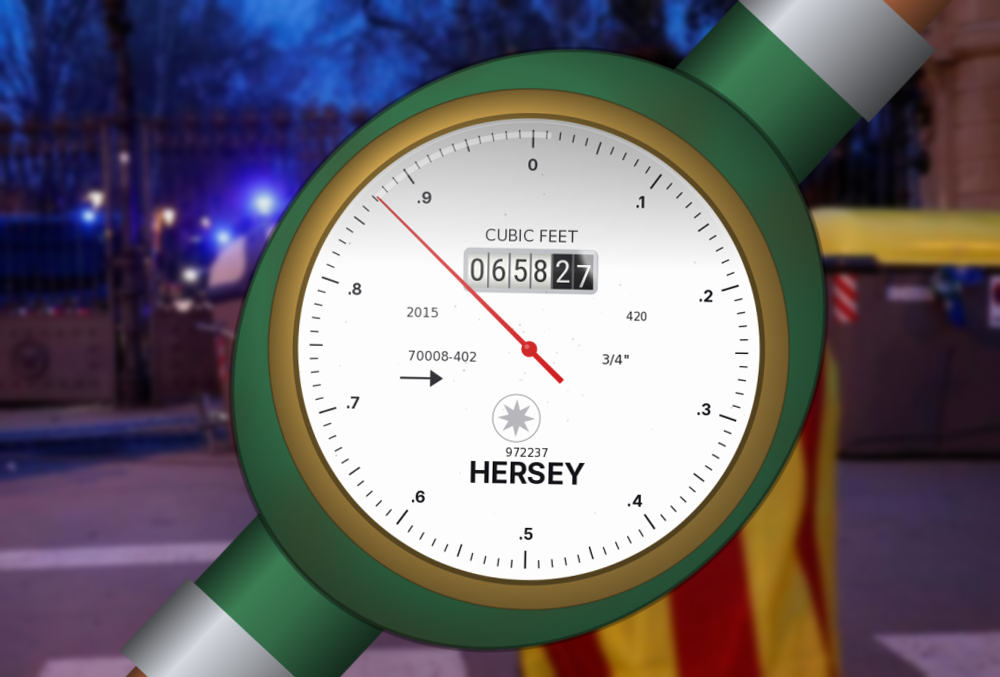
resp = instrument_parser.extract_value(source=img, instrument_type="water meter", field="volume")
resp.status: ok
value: 65826.87 ft³
